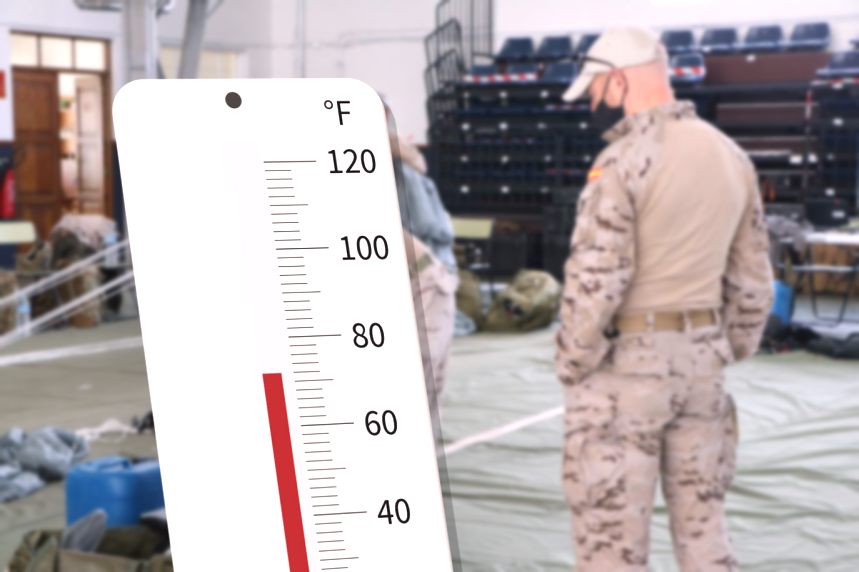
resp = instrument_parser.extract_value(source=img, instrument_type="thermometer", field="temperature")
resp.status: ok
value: 72 °F
